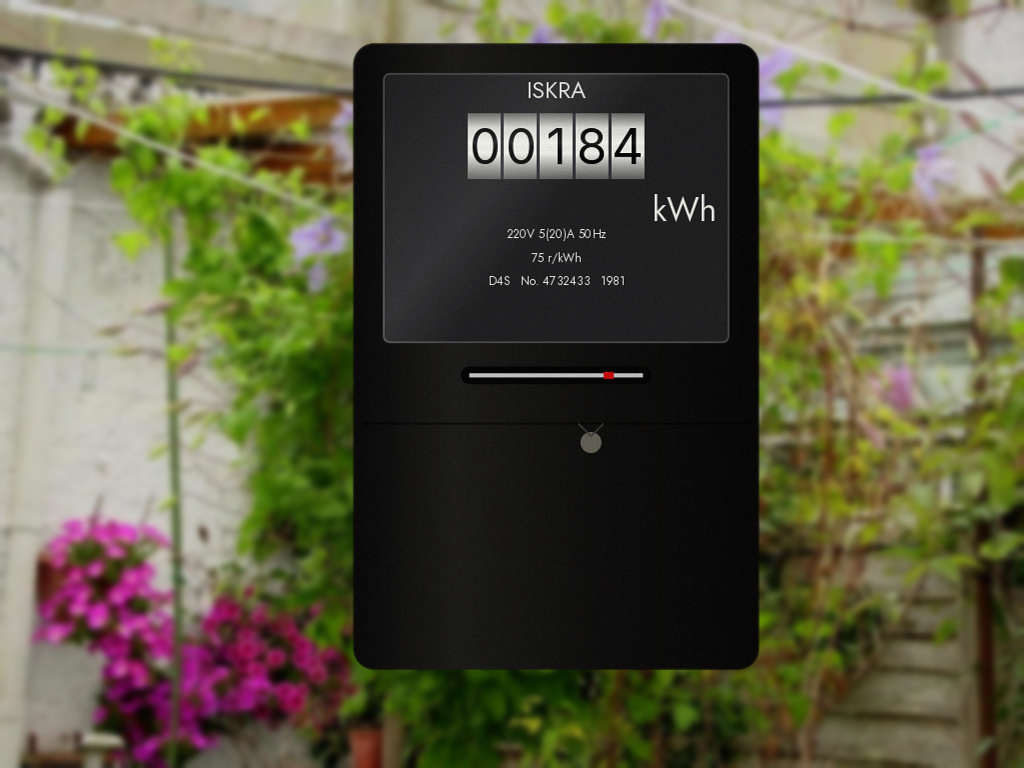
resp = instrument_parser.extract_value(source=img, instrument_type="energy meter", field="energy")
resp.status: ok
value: 184 kWh
